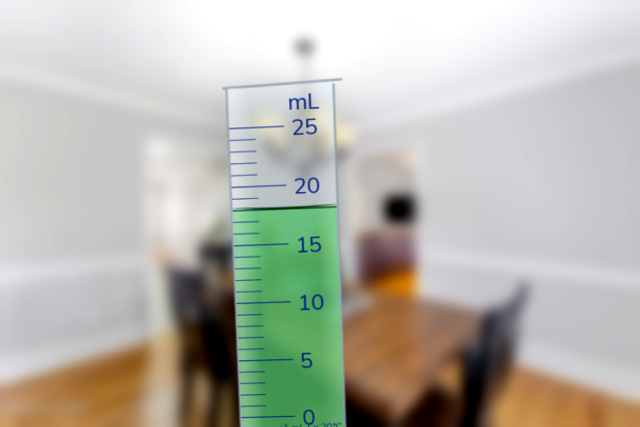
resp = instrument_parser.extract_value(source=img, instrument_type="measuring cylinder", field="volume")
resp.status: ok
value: 18 mL
